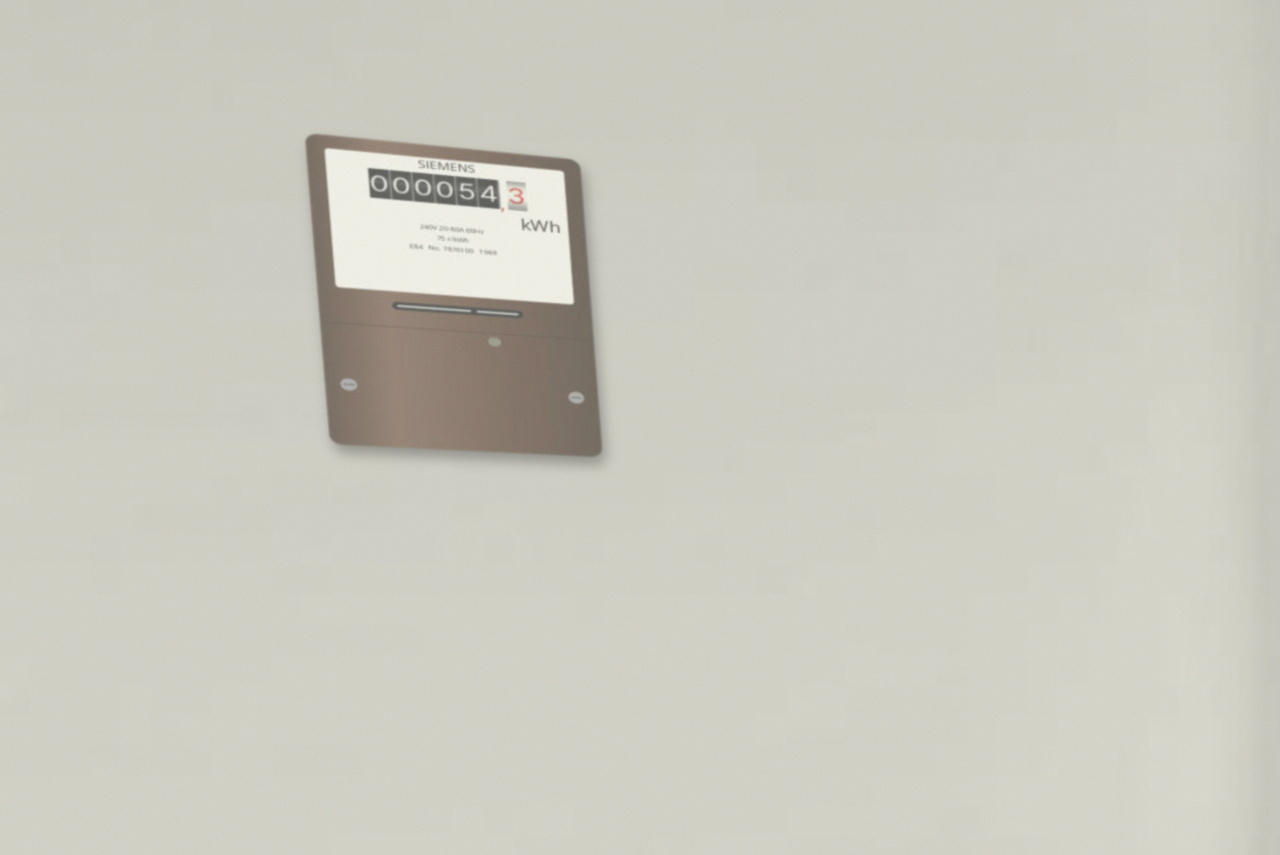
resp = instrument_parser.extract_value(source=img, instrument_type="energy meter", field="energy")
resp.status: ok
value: 54.3 kWh
